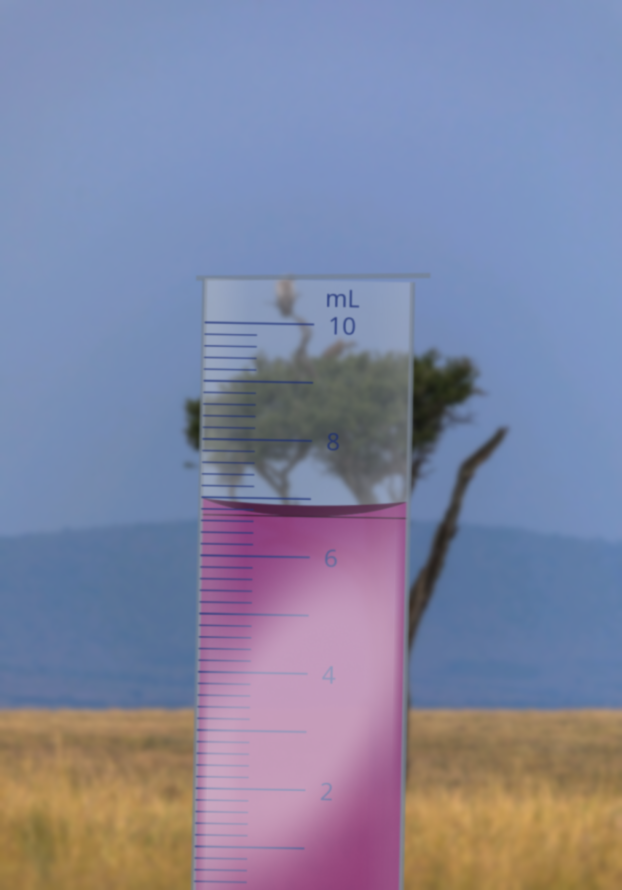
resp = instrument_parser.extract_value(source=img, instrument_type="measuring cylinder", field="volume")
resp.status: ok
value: 6.7 mL
